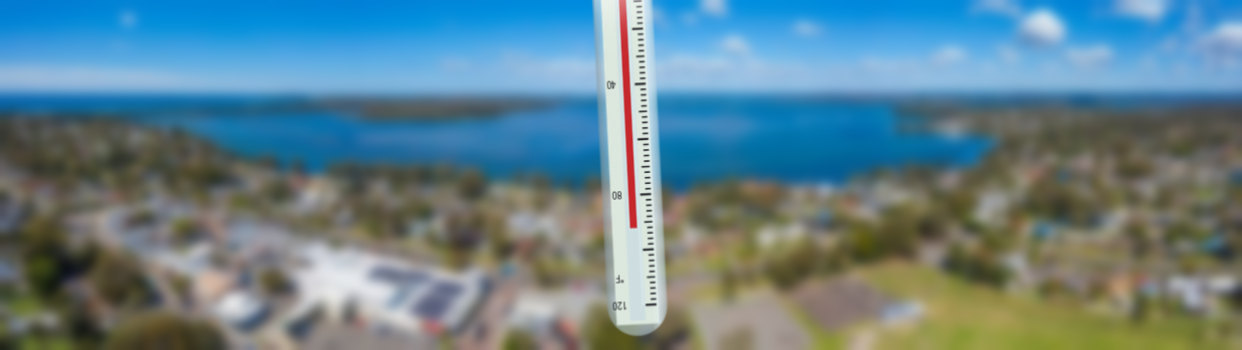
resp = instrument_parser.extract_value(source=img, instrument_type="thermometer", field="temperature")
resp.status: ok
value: 92 °F
